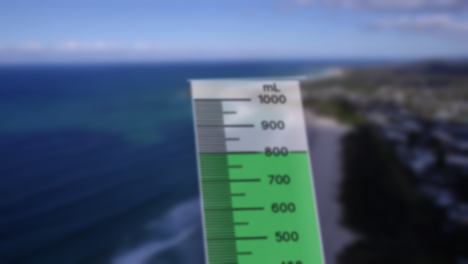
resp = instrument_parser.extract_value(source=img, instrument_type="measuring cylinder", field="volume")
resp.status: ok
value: 800 mL
